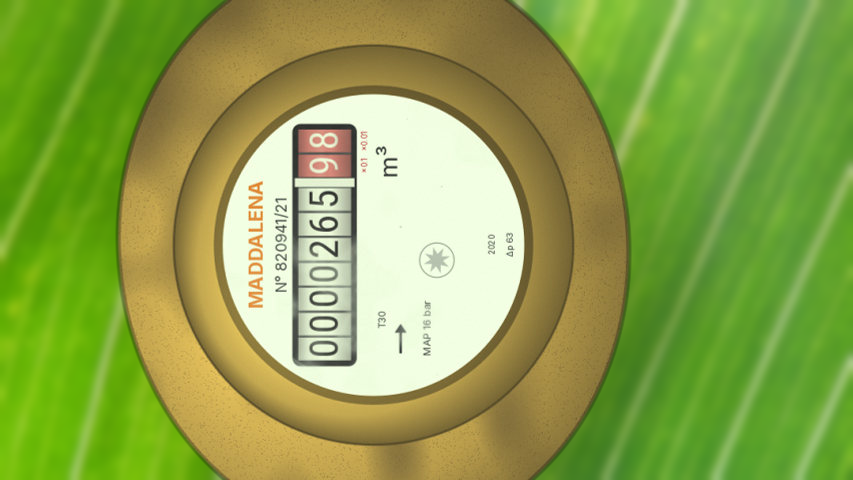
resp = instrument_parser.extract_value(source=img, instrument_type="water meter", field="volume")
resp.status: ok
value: 265.98 m³
